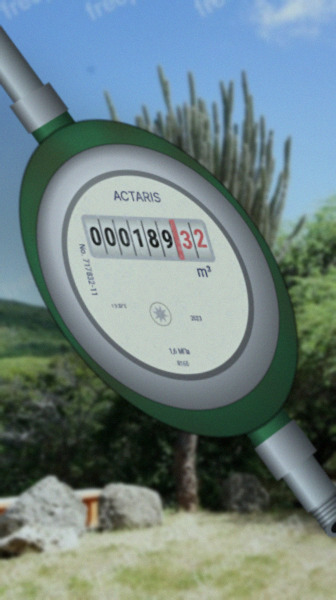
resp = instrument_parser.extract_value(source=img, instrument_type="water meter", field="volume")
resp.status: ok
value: 189.32 m³
